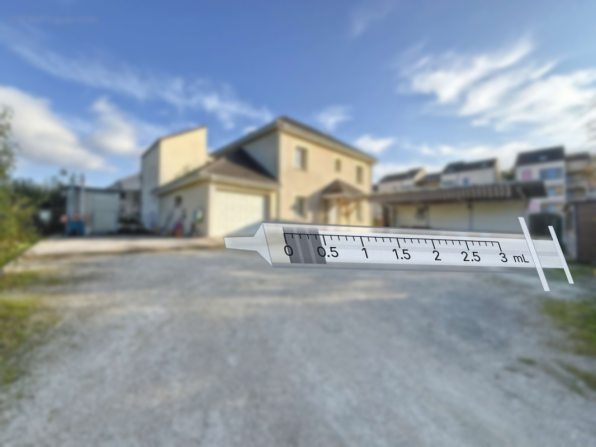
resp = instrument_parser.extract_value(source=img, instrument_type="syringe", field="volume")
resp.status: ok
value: 0 mL
